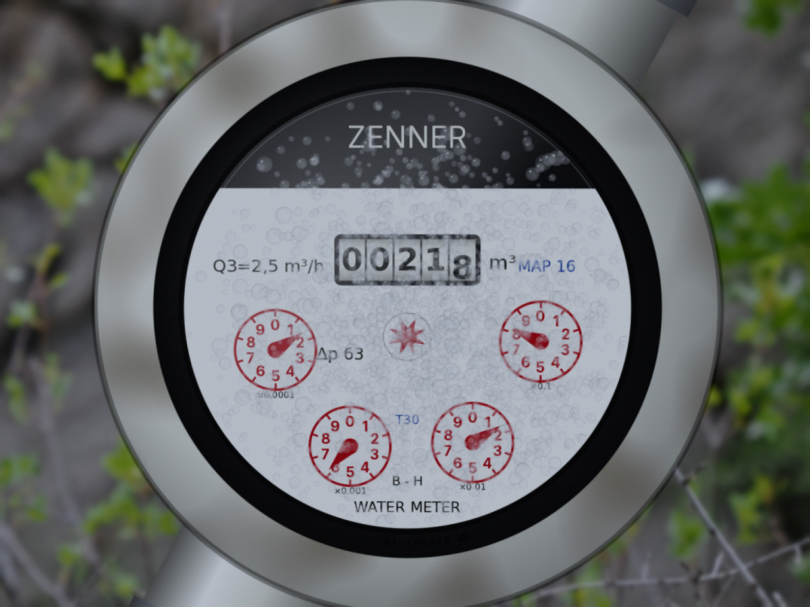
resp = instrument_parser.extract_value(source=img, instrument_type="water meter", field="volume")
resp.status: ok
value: 217.8161 m³
